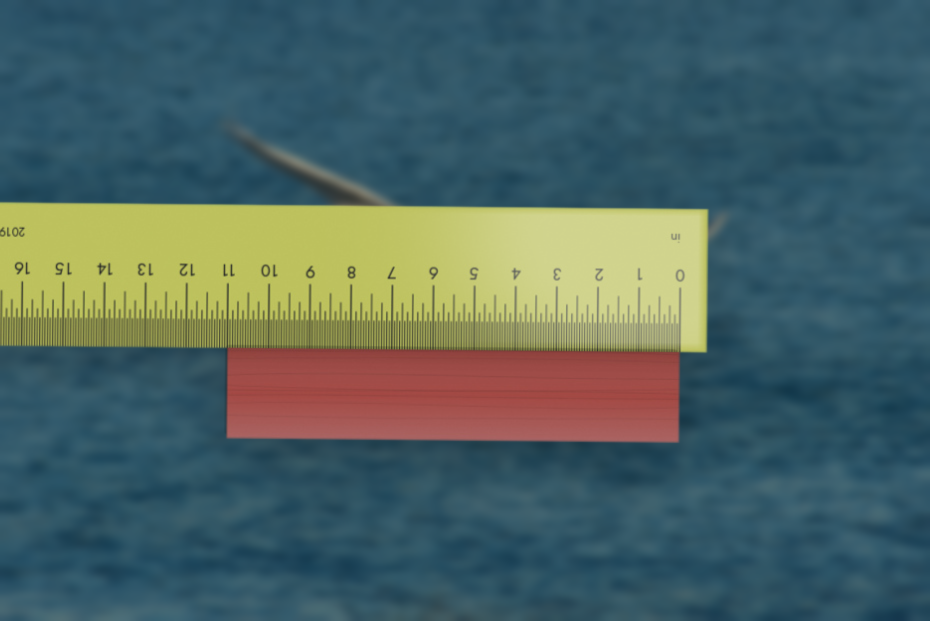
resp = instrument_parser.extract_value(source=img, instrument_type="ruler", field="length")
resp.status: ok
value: 11 in
